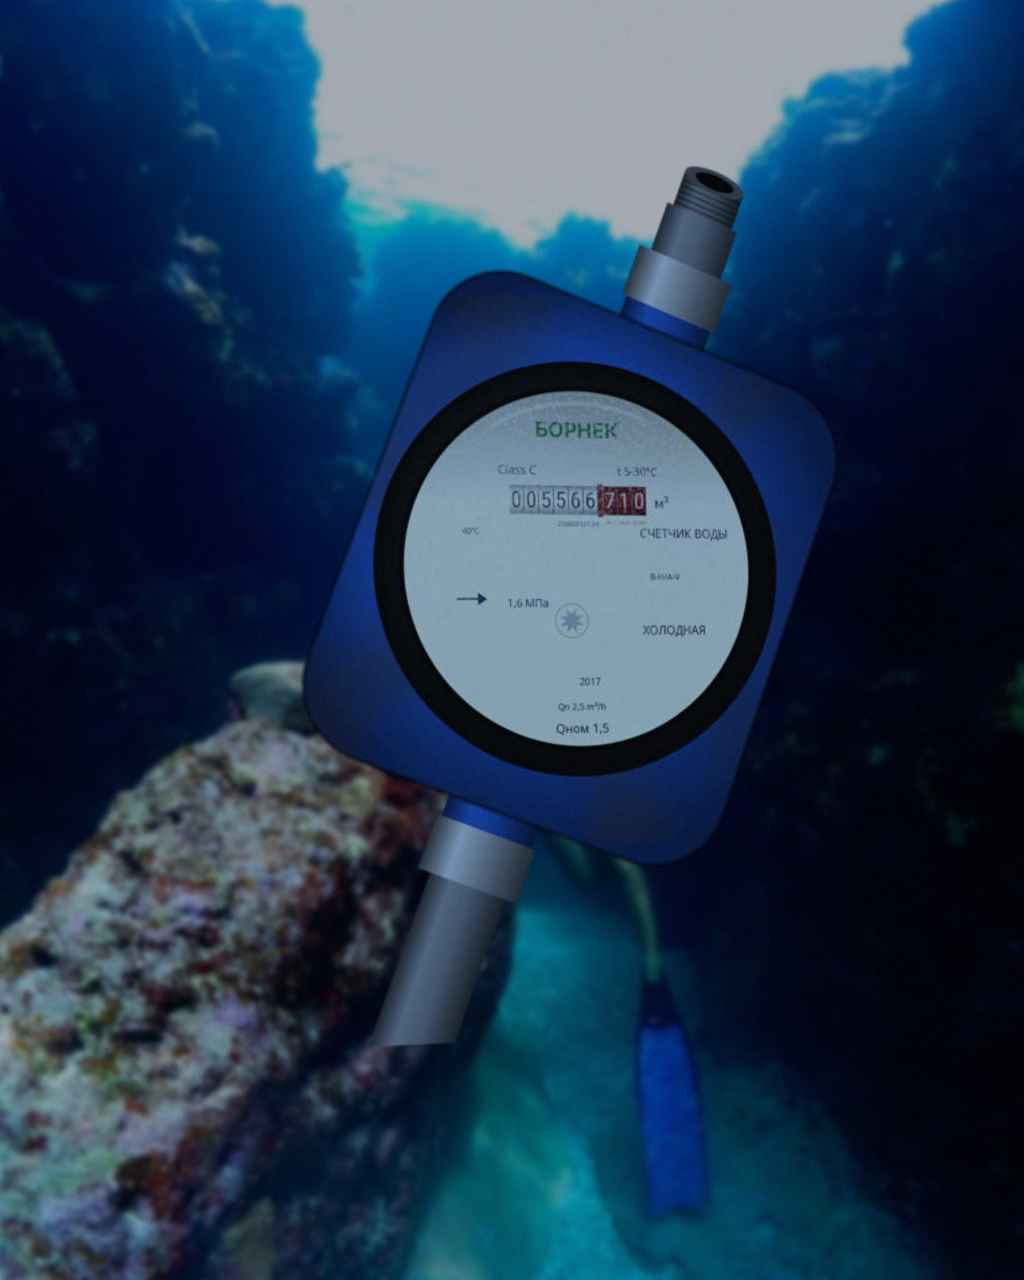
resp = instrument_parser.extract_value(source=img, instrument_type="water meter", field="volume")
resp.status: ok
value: 5566.710 m³
